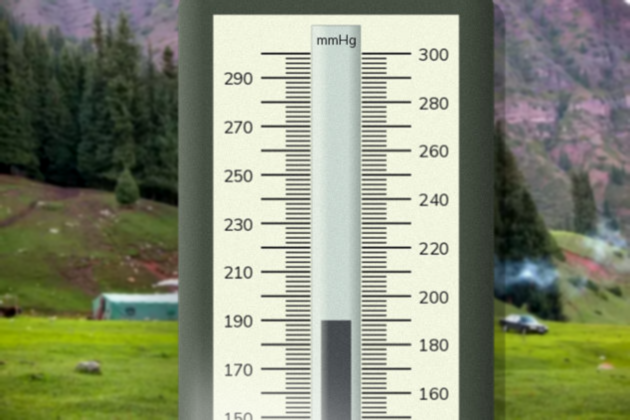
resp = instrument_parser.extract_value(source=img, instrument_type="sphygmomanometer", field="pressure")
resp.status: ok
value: 190 mmHg
